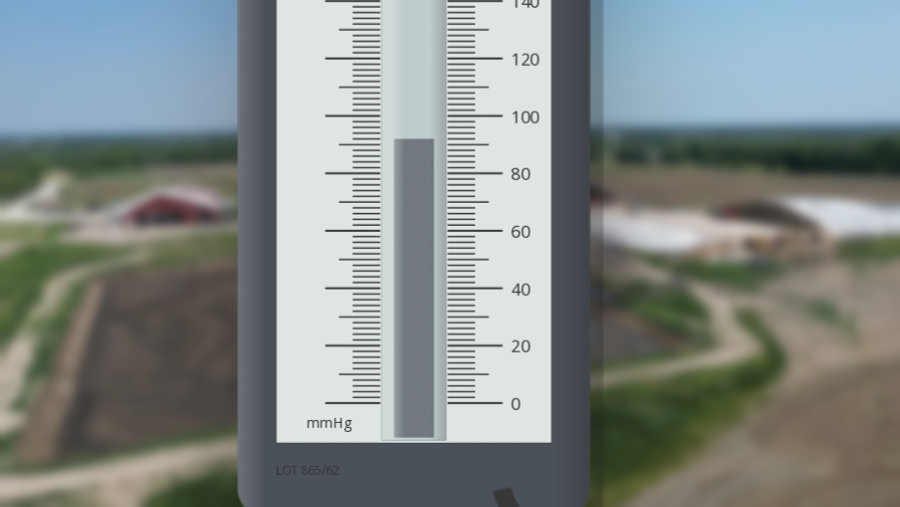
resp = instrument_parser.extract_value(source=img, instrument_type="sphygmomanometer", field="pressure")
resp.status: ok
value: 92 mmHg
